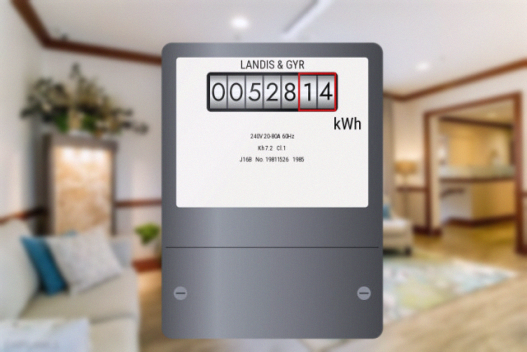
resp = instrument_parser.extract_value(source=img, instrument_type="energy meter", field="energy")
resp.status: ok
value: 528.14 kWh
